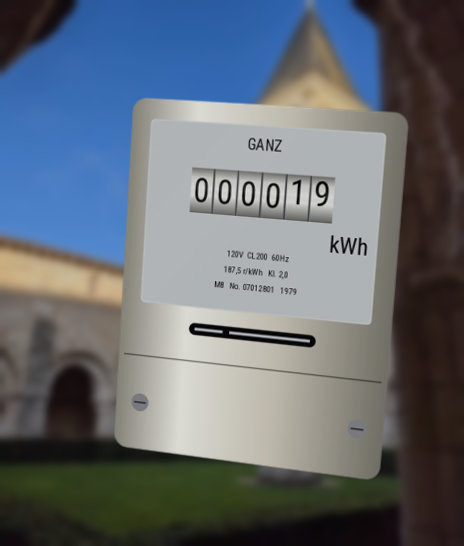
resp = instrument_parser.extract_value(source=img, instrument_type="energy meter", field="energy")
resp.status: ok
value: 19 kWh
